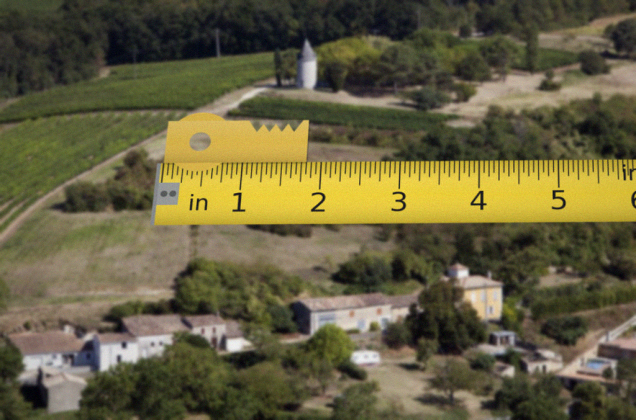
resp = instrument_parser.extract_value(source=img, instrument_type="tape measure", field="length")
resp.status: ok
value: 1.8125 in
